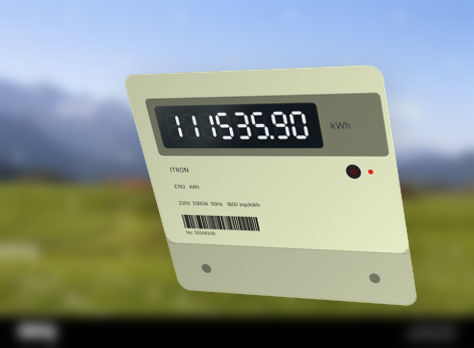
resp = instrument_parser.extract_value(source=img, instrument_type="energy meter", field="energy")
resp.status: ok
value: 111535.90 kWh
